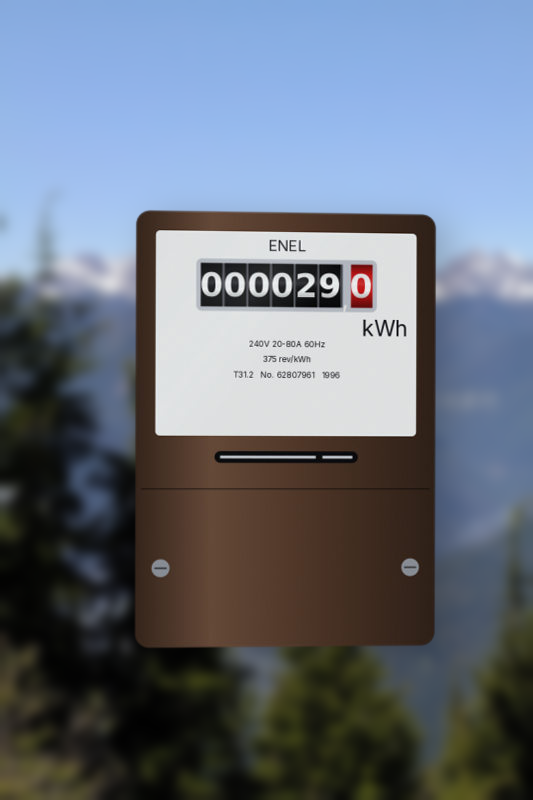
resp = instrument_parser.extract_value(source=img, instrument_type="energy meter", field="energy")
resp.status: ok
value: 29.0 kWh
